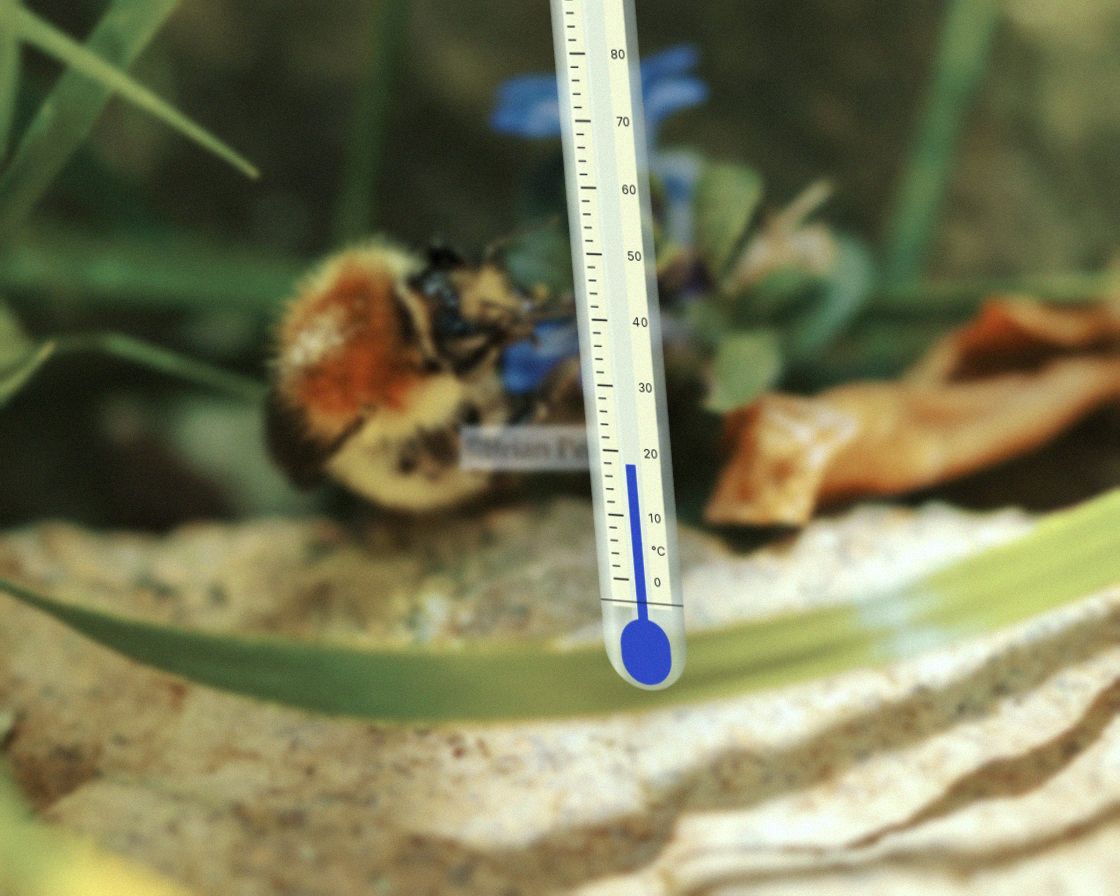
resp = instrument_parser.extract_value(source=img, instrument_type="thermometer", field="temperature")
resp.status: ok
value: 18 °C
